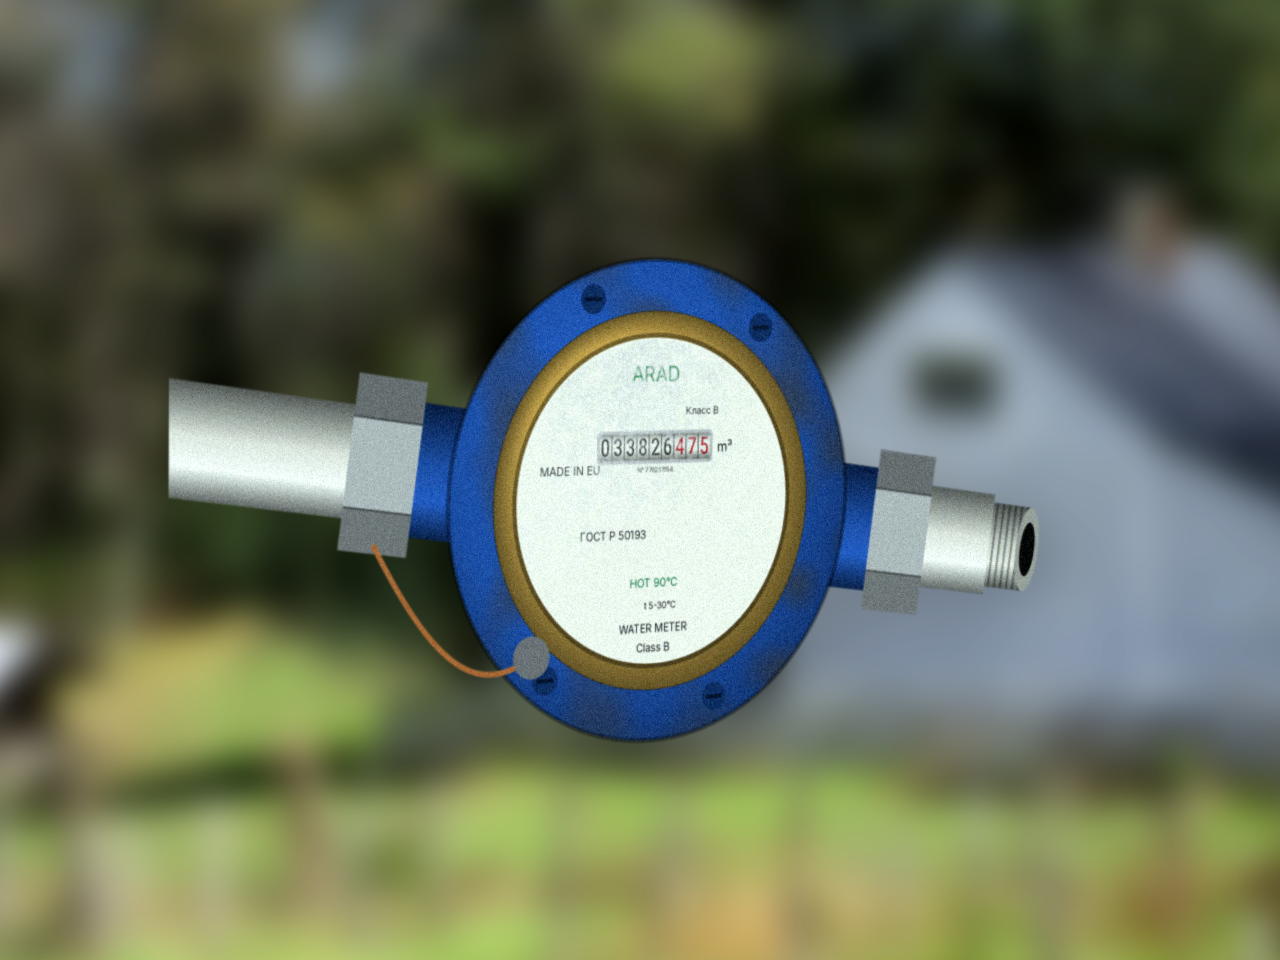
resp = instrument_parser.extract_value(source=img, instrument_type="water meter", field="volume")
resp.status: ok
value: 33826.475 m³
